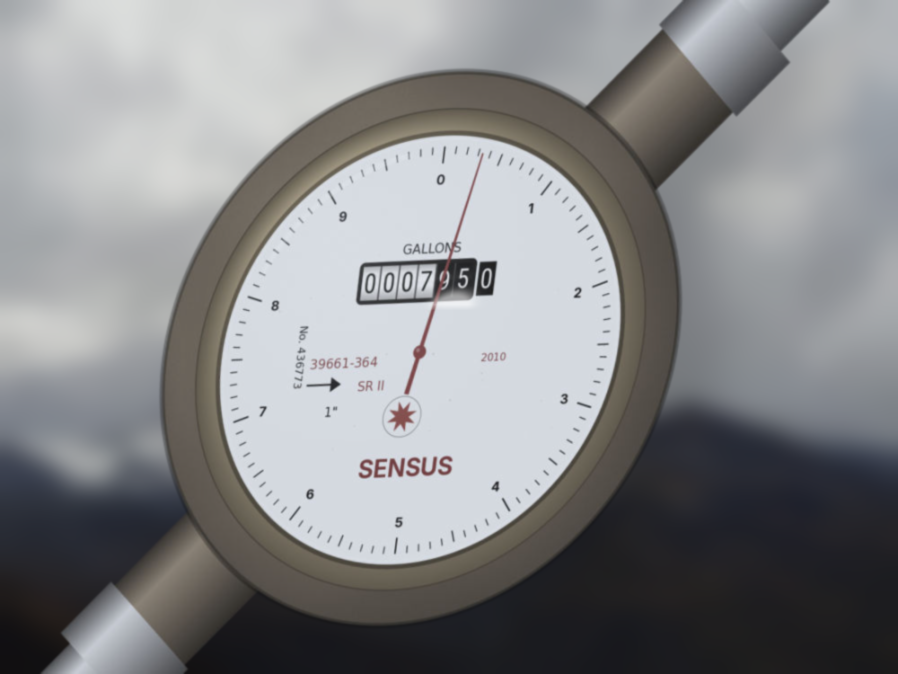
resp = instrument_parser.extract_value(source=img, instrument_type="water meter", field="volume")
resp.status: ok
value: 7950.3 gal
